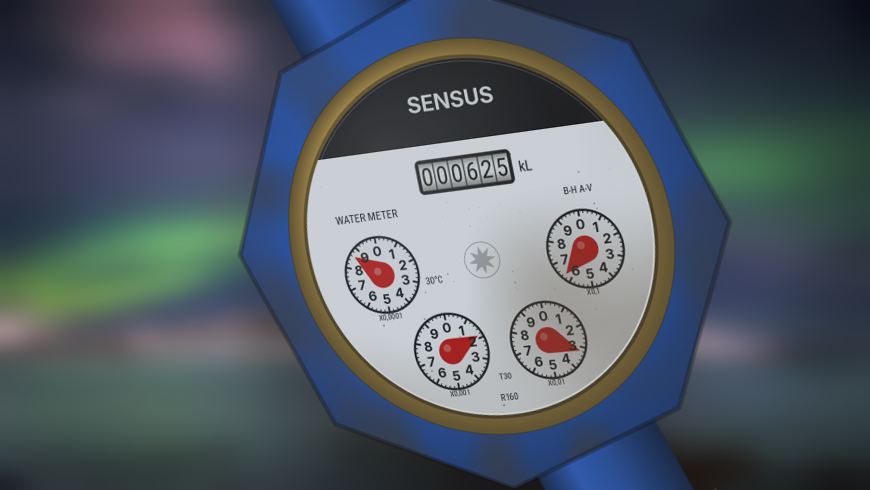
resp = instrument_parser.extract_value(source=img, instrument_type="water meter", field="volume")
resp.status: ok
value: 625.6318 kL
